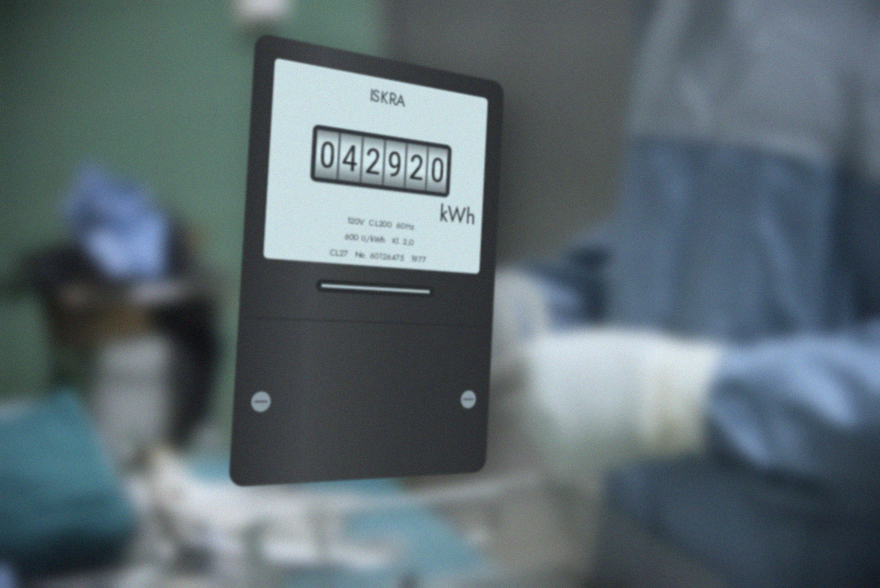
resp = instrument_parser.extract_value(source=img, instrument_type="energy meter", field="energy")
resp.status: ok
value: 42920 kWh
